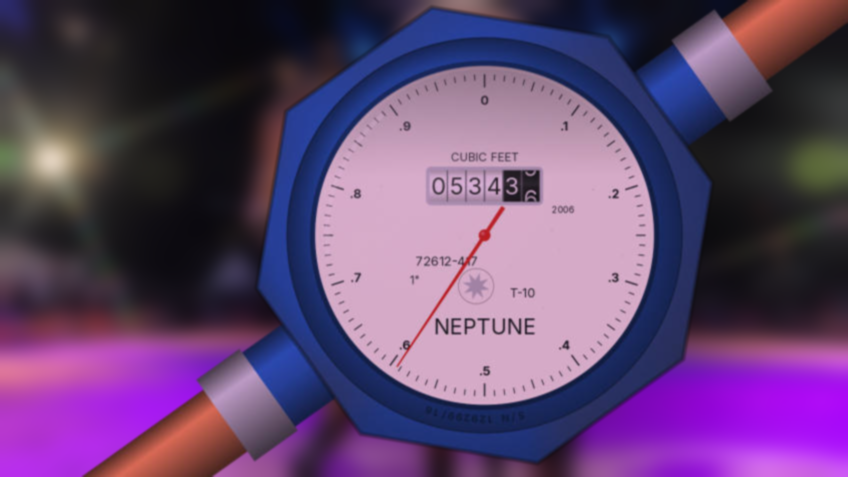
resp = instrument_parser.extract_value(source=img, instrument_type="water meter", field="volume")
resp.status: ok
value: 53435.59 ft³
